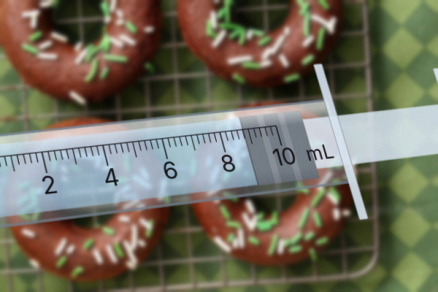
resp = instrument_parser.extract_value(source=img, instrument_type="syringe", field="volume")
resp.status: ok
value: 8.8 mL
